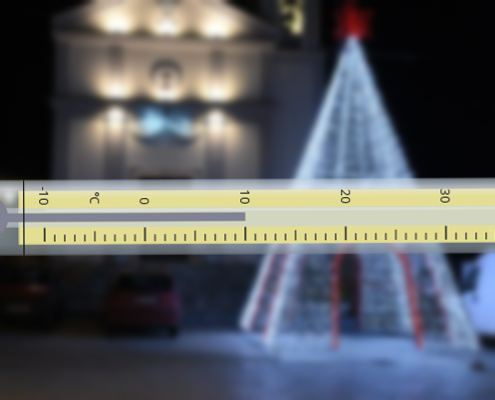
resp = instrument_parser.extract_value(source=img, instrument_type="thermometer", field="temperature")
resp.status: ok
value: 10 °C
